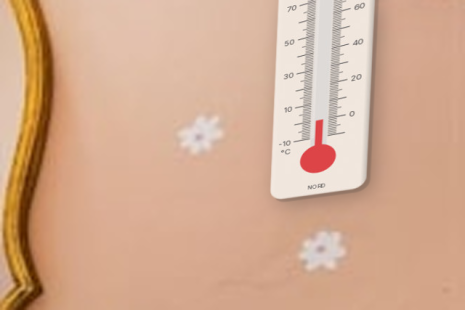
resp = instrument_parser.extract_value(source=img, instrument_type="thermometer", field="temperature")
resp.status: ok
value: 0 °C
